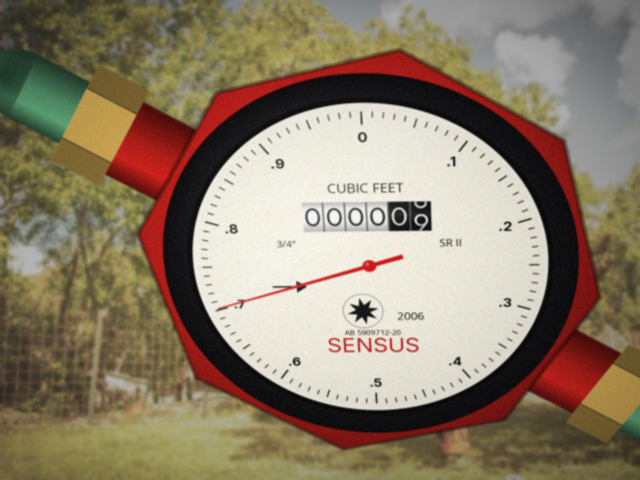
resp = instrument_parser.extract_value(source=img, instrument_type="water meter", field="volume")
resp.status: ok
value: 8.70 ft³
